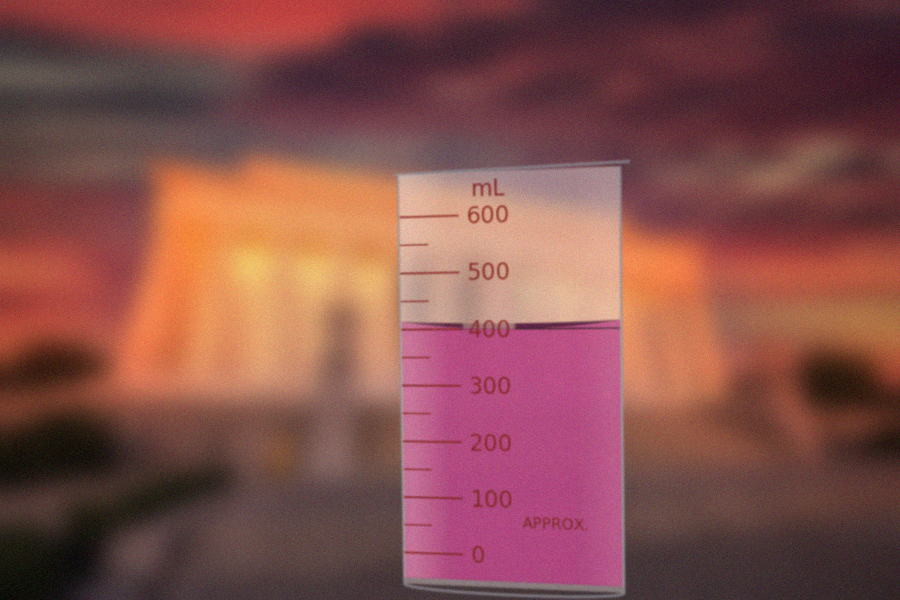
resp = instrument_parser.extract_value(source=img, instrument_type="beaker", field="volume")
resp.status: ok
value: 400 mL
